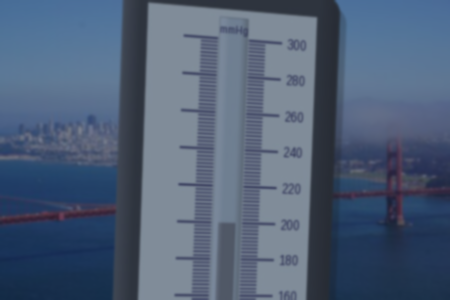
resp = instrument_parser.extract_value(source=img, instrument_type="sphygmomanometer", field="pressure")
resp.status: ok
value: 200 mmHg
